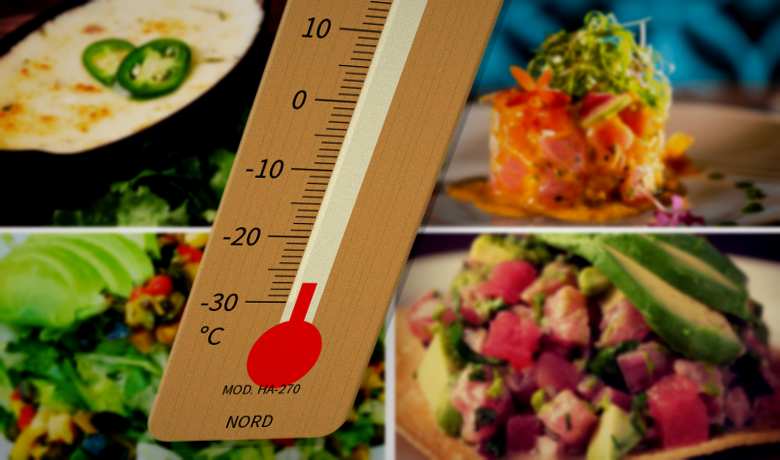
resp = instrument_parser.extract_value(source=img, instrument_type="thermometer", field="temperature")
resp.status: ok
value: -27 °C
